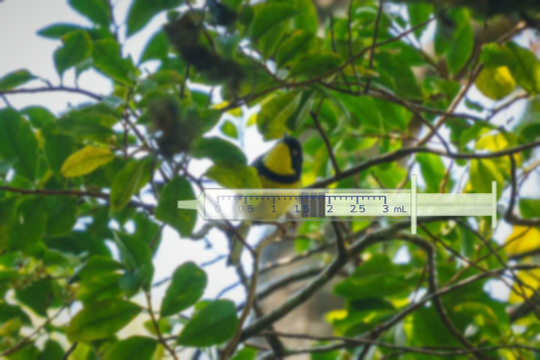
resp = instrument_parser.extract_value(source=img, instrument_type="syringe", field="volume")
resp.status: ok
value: 1.5 mL
